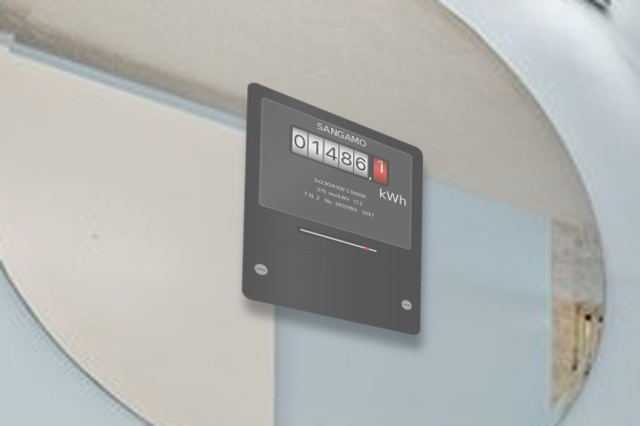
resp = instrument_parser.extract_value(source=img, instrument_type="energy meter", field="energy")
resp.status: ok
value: 1486.1 kWh
